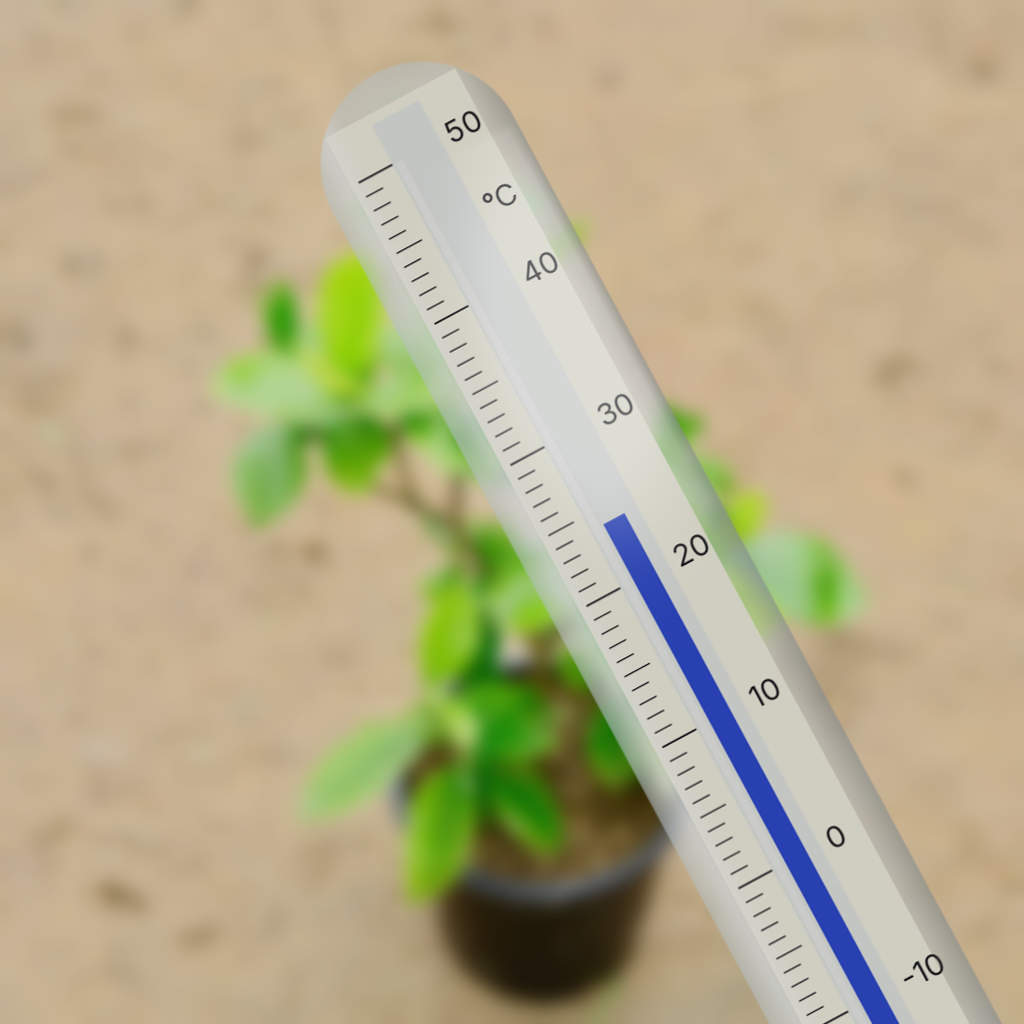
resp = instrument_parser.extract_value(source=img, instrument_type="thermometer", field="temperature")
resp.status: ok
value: 24 °C
